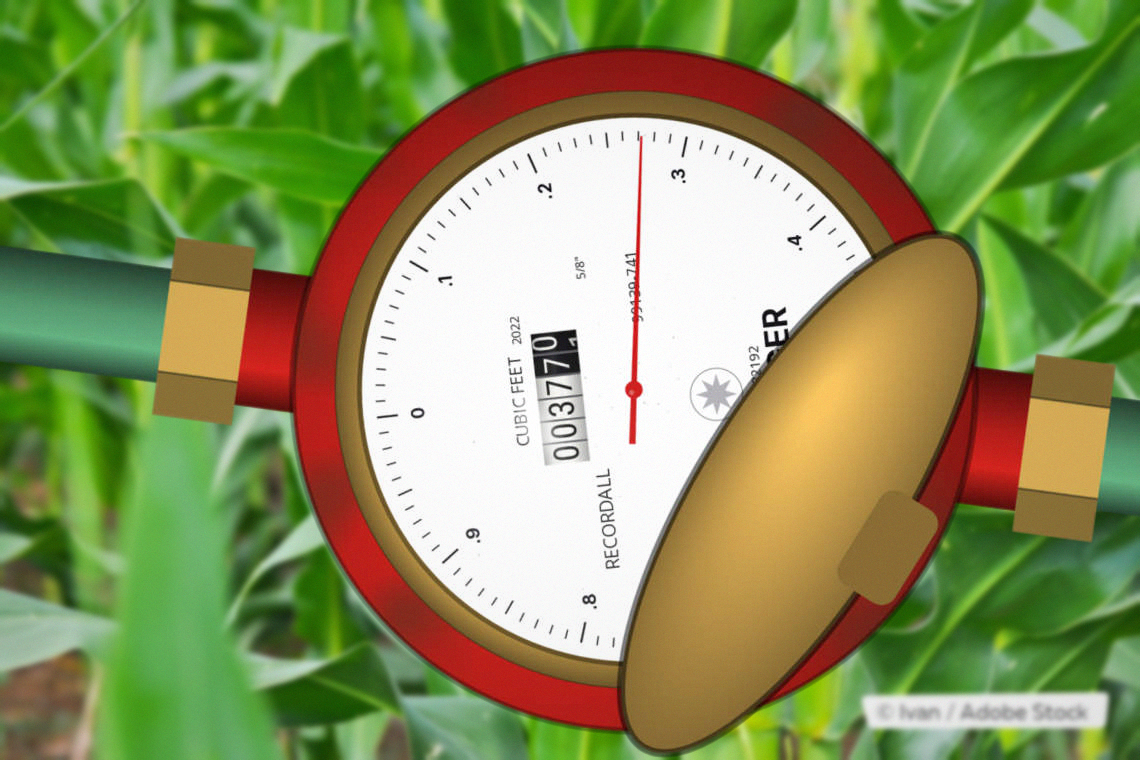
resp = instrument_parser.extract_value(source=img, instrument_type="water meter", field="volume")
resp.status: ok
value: 3770.27 ft³
